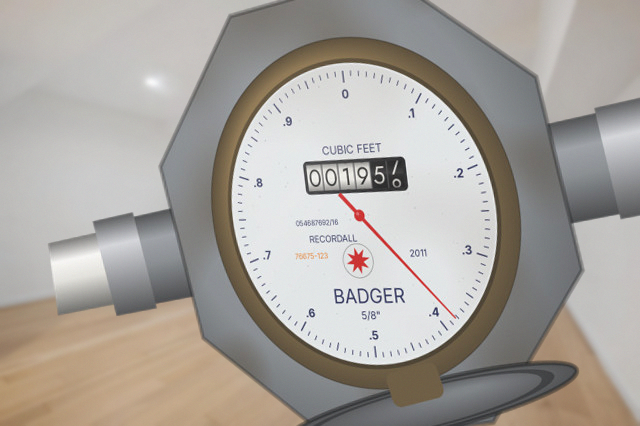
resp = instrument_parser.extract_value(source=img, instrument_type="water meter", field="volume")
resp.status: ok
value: 1957.38 ft³
